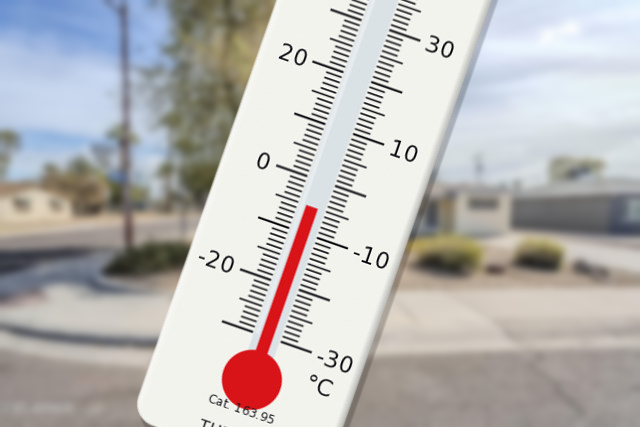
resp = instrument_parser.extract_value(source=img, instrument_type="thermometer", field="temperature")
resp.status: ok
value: -5 °C
